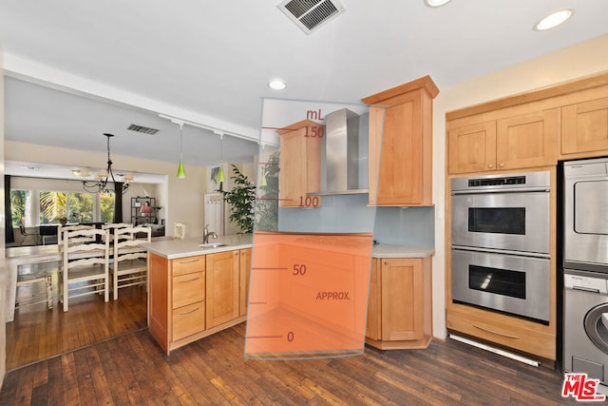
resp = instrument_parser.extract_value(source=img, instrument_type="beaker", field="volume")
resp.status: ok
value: 75 mL
